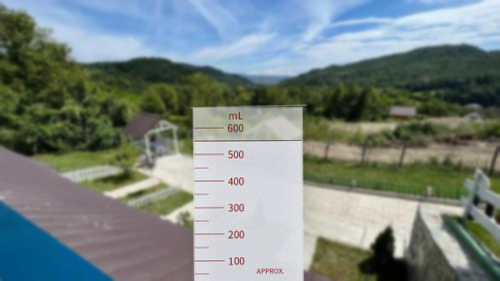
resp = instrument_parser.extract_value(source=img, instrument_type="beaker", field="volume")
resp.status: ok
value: 550 mL
